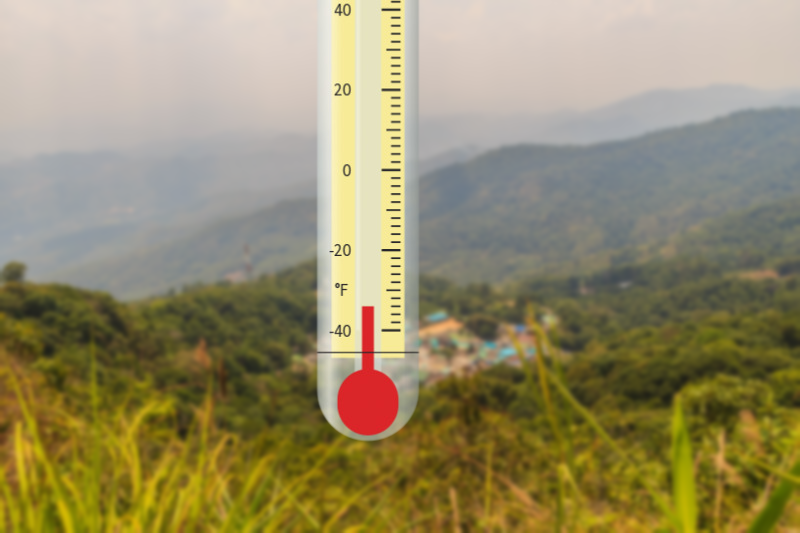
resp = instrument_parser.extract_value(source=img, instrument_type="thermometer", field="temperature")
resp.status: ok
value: -34 °F
